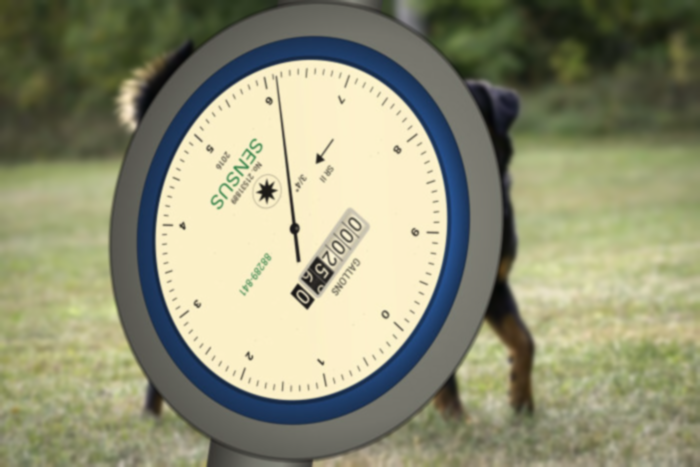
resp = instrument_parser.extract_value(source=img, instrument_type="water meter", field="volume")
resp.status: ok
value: 2556.1 gal
